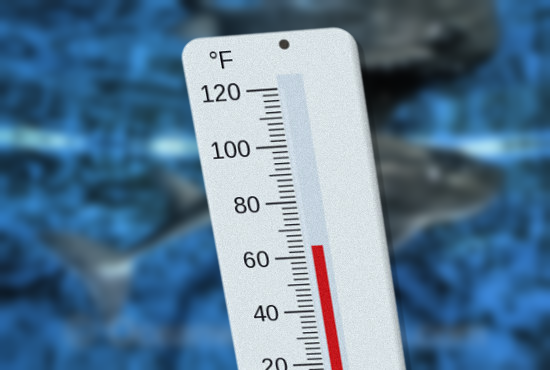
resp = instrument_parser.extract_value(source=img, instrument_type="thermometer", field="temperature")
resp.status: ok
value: 64 °F
